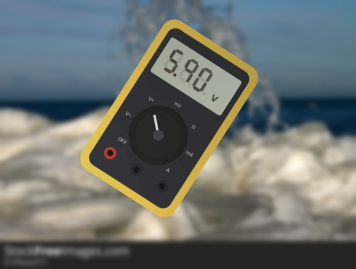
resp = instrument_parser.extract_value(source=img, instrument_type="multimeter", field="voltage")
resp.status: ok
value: 5.90 V
